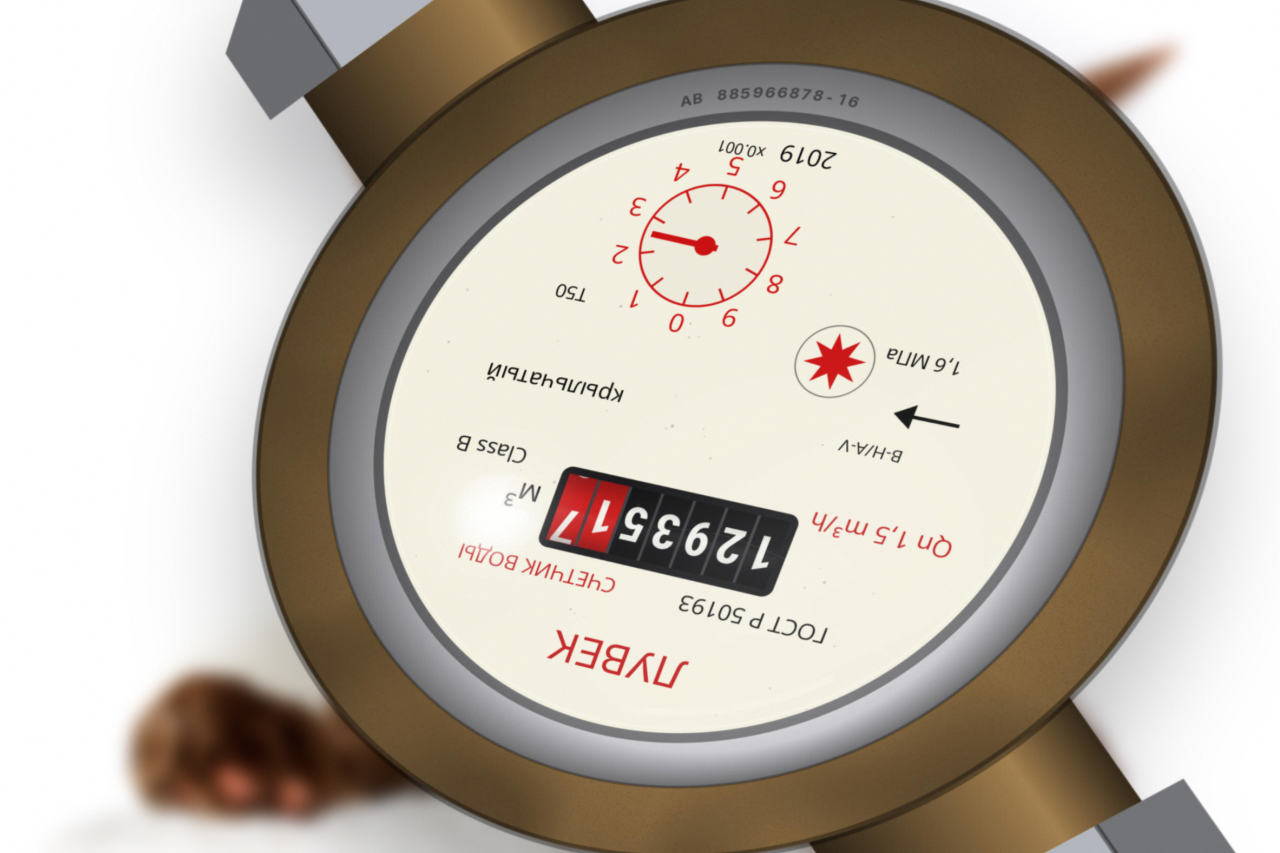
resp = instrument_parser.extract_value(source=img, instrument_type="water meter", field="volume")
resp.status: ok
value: 12935.172 m³
